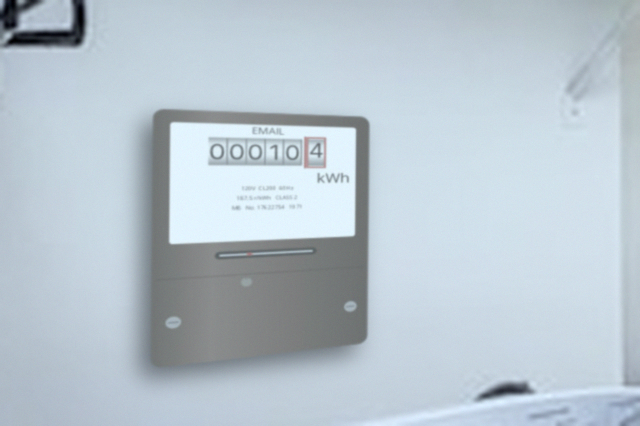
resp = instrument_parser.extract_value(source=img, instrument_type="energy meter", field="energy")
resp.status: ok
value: 10.4 kWh
